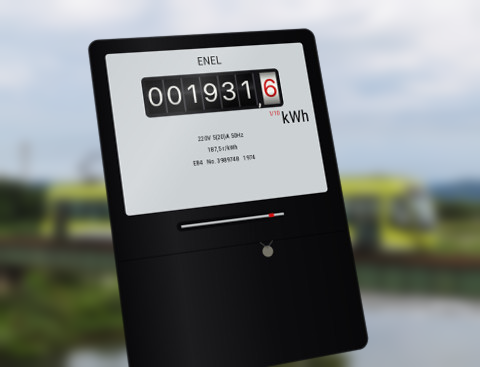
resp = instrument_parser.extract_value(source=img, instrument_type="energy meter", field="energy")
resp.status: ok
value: 1931.6 kWh
